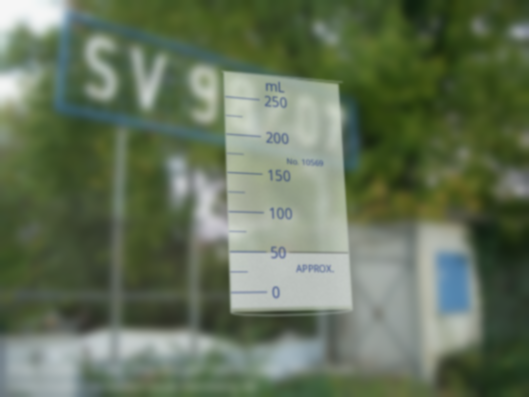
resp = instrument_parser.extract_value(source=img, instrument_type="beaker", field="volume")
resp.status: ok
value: 50 mL
